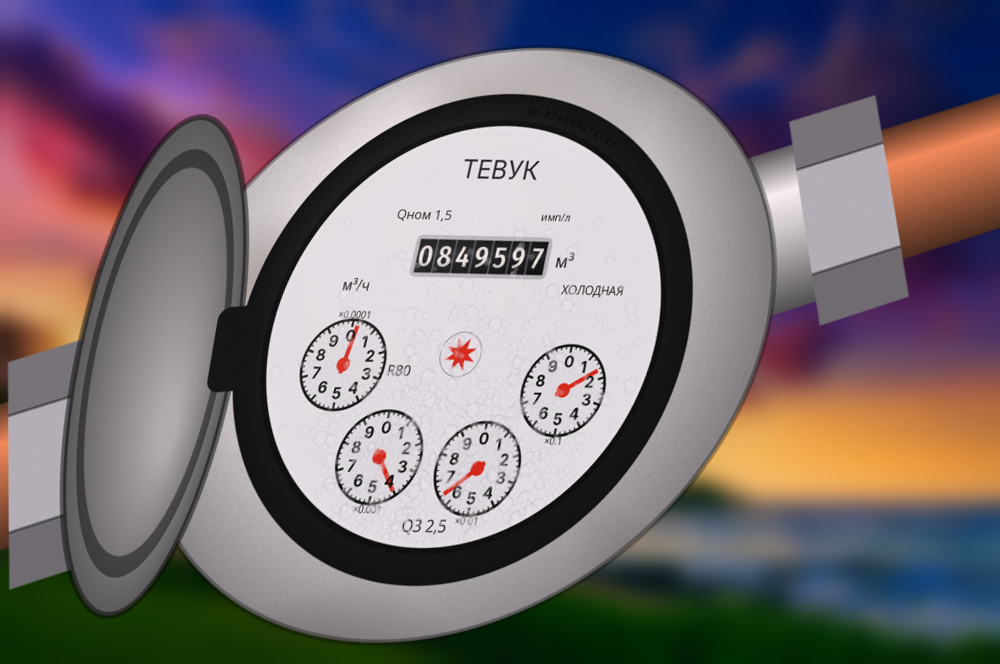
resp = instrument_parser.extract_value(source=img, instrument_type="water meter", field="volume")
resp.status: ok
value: 849597.1640 m³
